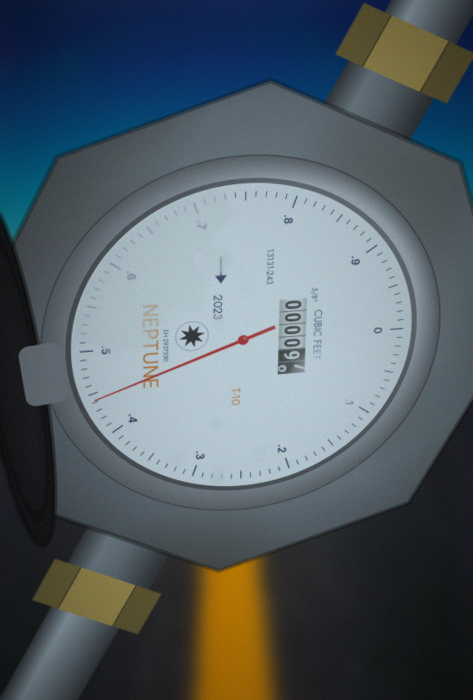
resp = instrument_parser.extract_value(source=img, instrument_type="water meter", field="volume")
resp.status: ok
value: 97.44 ft³
